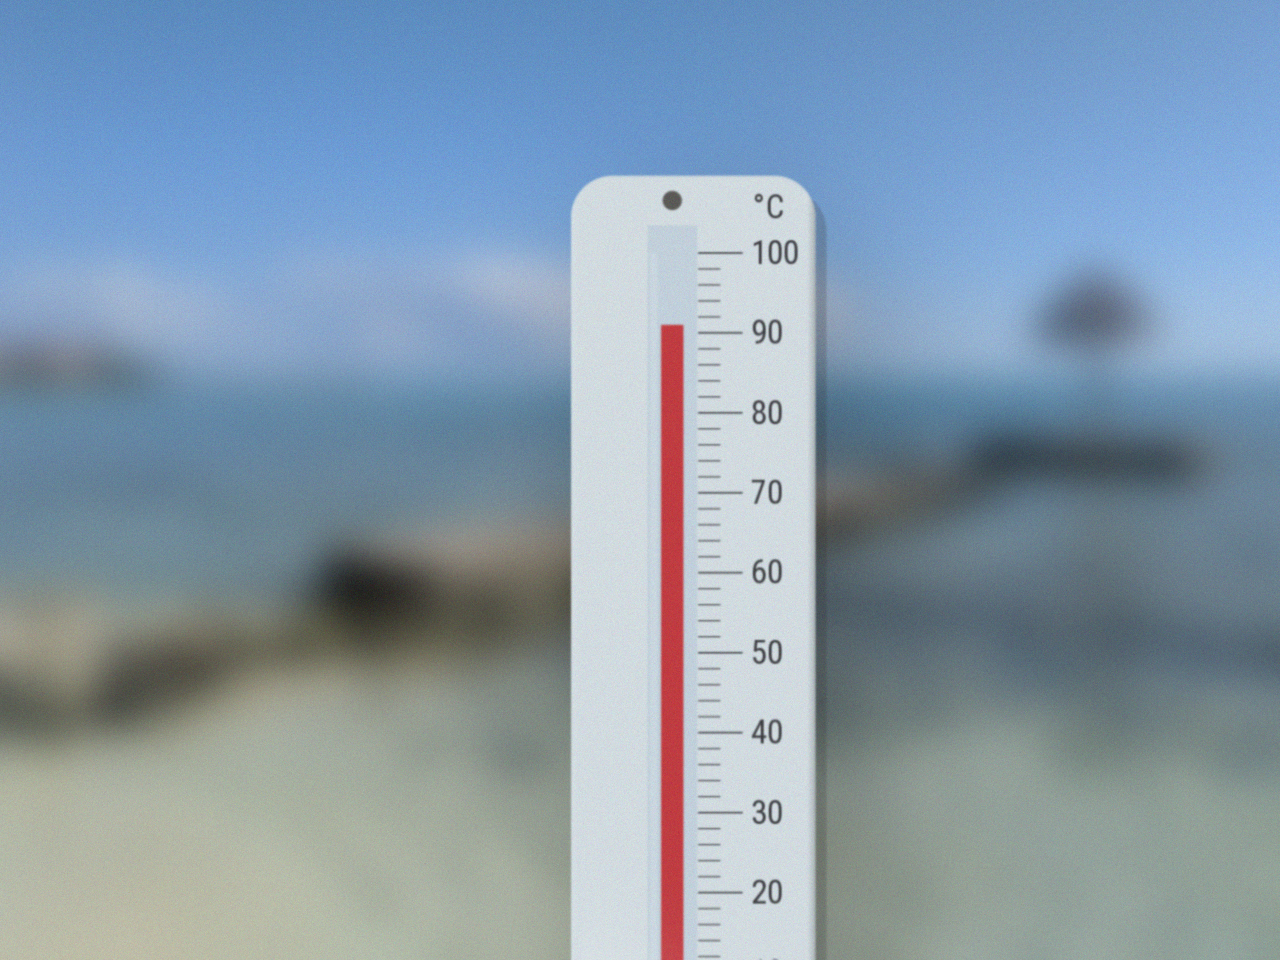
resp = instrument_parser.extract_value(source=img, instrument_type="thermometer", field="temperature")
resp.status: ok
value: 91 °C
